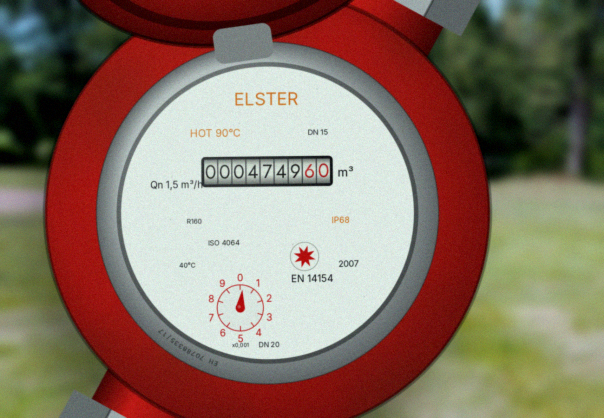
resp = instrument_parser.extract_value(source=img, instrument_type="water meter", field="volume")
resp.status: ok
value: 4749.600 m³
